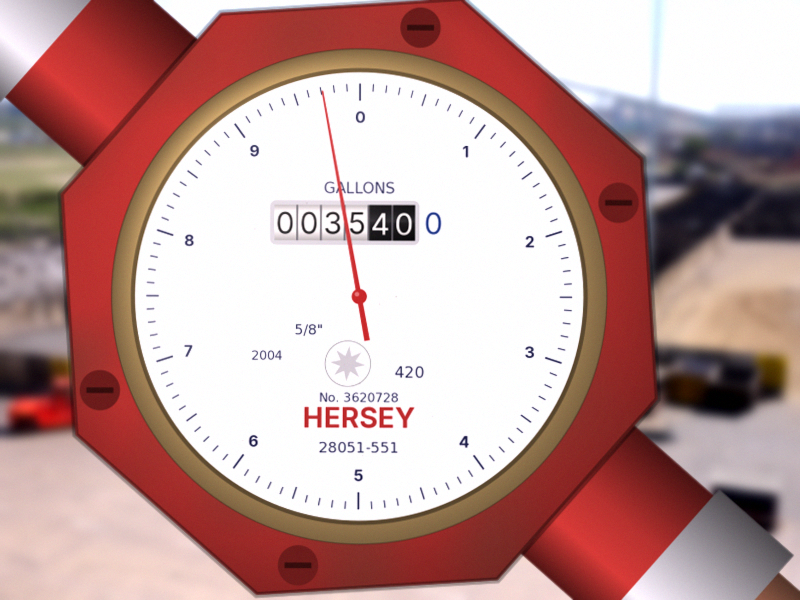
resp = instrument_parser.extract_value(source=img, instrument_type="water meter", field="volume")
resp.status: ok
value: 35399.7 gal
